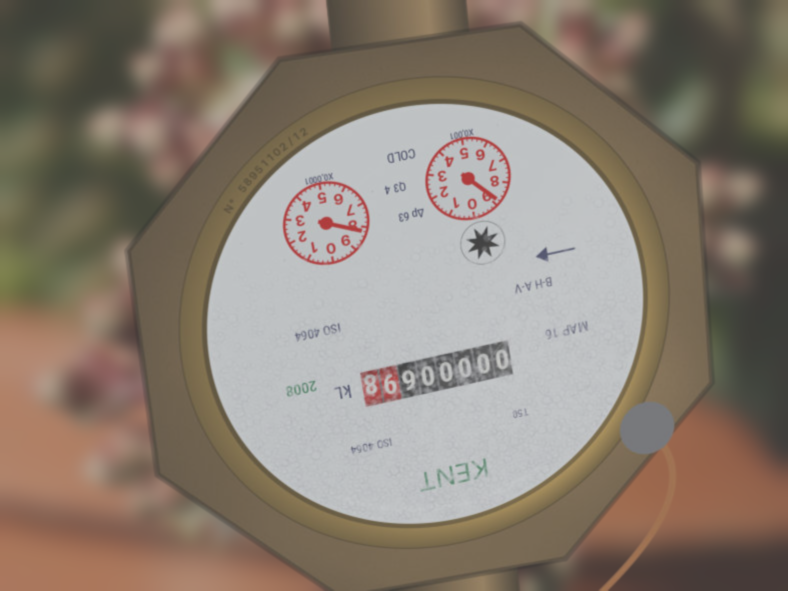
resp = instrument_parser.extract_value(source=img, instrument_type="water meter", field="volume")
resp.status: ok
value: 6.9788 kL
